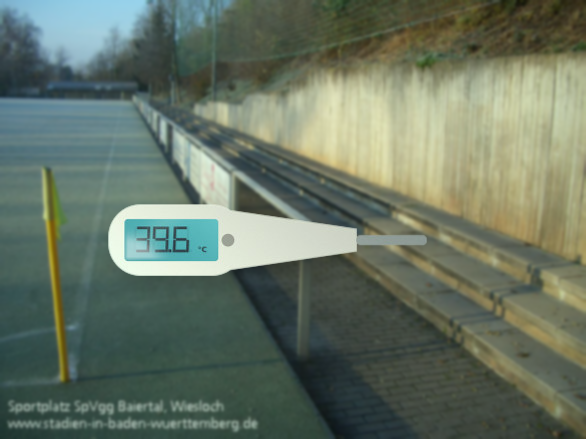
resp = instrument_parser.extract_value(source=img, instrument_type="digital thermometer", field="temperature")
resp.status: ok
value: 39.6 °C
